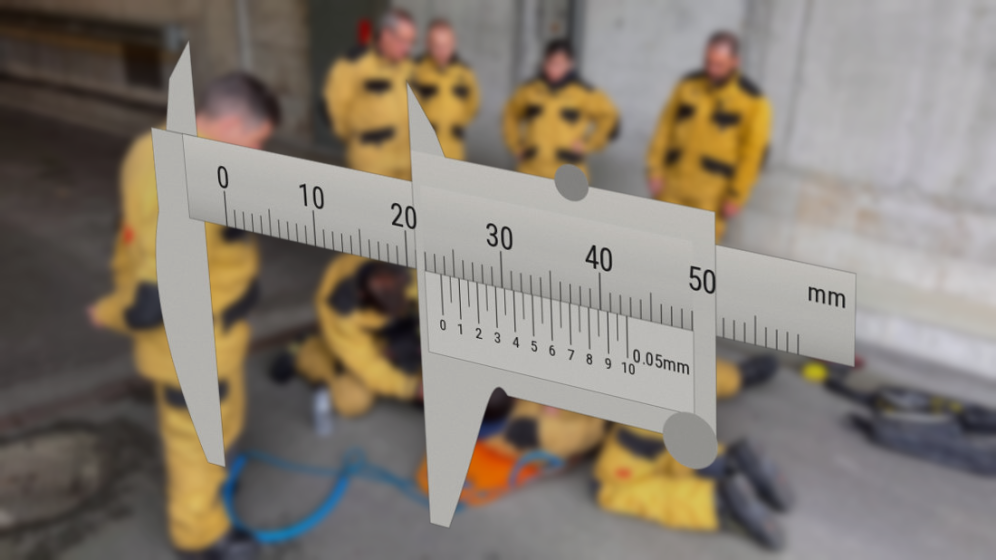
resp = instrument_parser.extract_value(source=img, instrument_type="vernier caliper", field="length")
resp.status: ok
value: 23.6 mm
